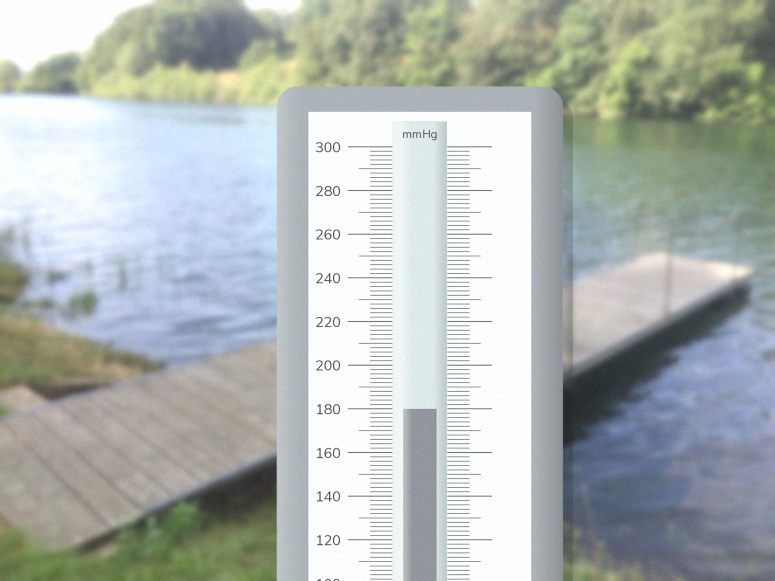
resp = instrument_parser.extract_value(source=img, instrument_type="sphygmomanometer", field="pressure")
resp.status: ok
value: 180 mmHg
